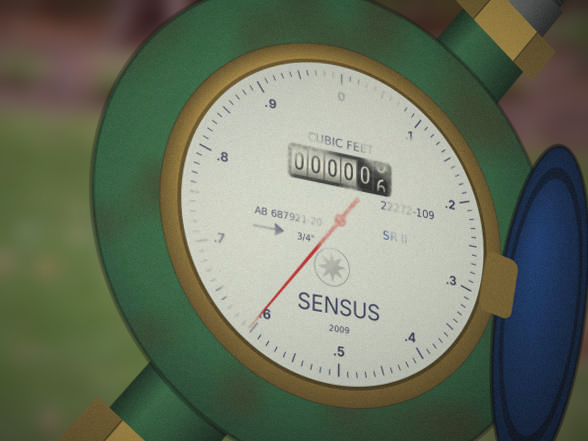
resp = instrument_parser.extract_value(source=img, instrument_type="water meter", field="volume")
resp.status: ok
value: 5.60 ft³
